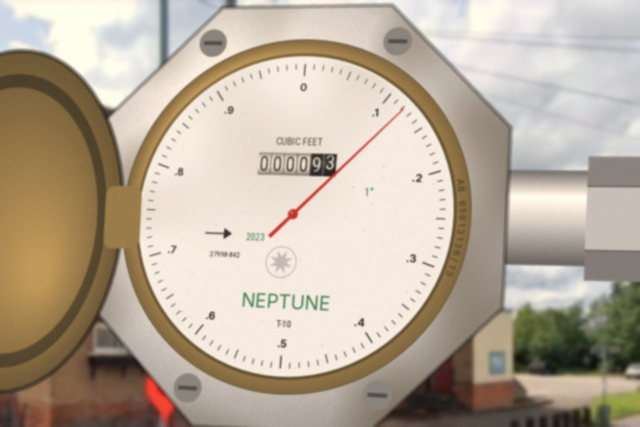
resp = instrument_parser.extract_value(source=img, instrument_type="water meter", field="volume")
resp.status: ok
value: 93.12 ft³
